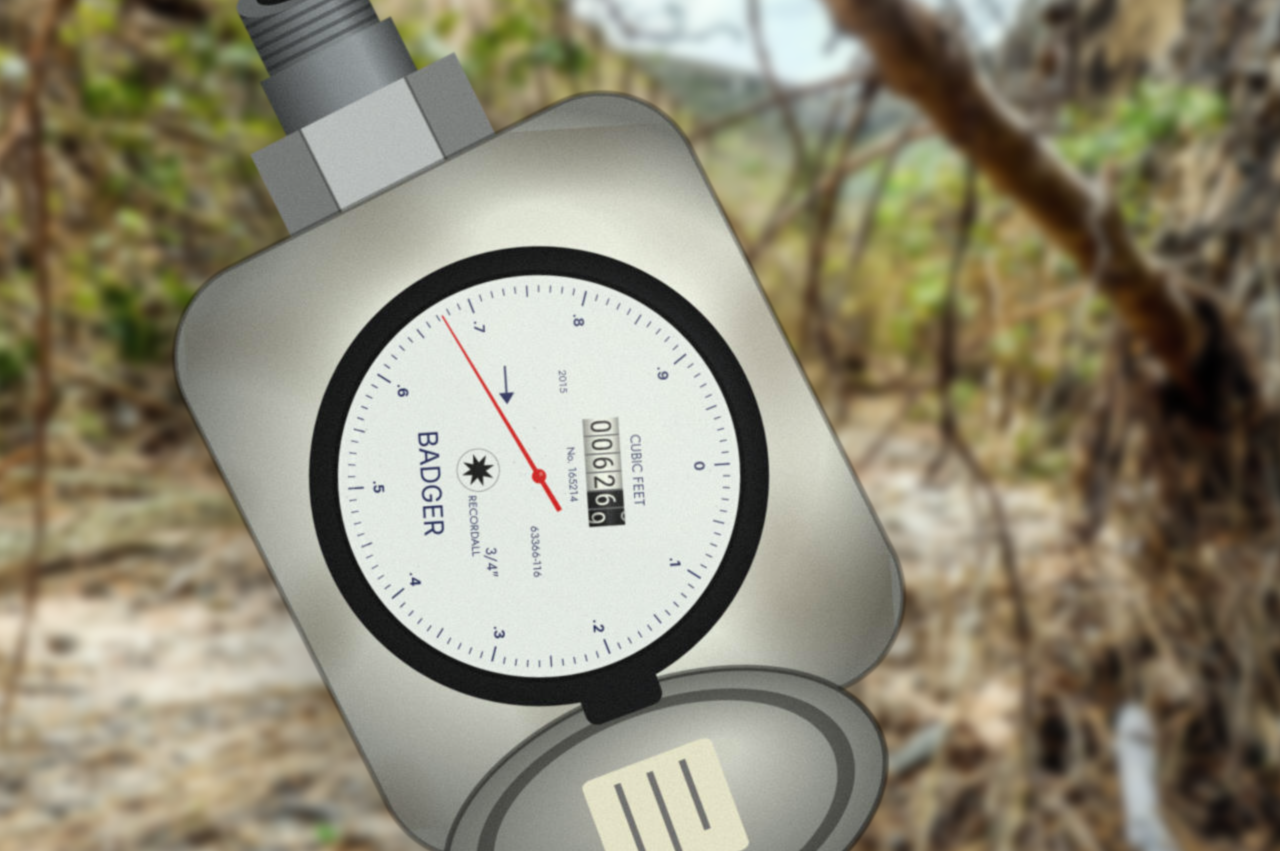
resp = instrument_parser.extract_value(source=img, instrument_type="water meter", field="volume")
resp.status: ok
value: 6268.67 ft³
